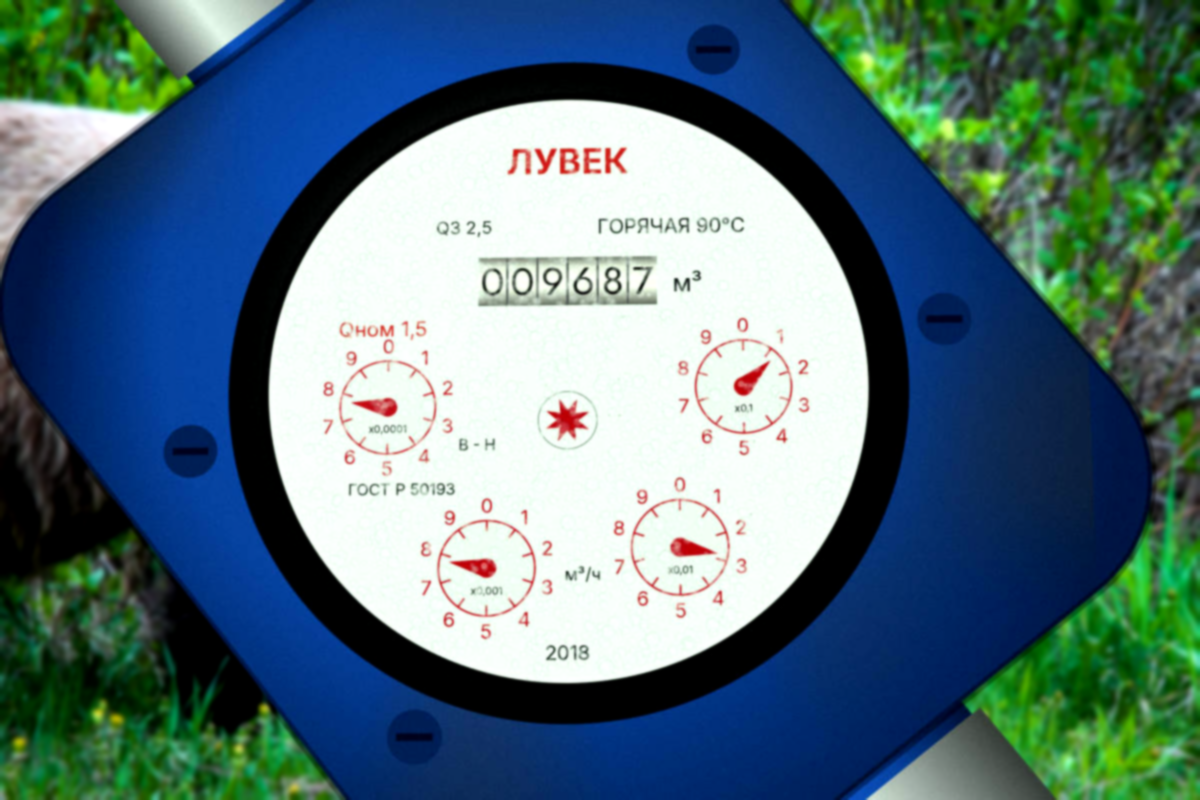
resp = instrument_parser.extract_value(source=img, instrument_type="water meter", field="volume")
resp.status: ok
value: 9687.1277 m³
